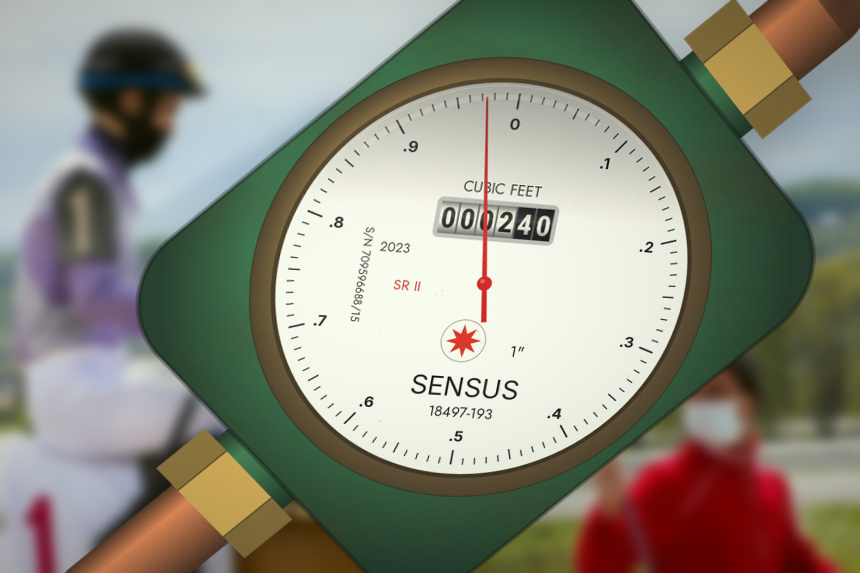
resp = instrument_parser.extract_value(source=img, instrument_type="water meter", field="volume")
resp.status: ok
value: 239.97 ft³
